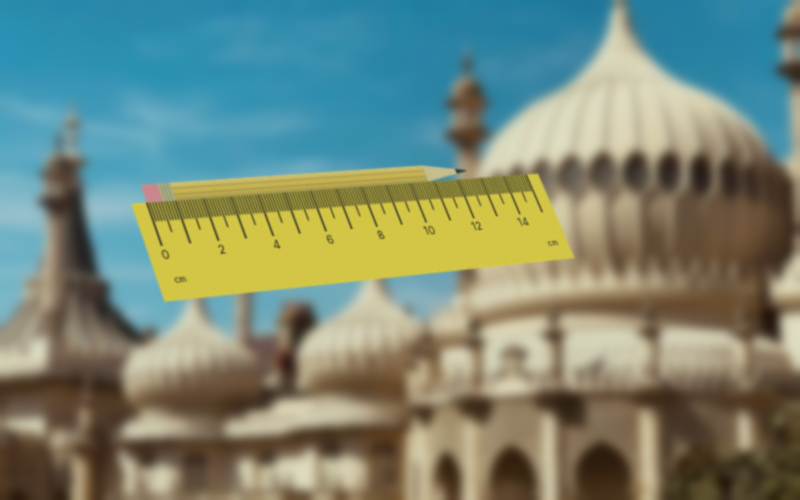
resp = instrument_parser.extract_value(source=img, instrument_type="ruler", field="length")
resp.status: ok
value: 12.5 cm
